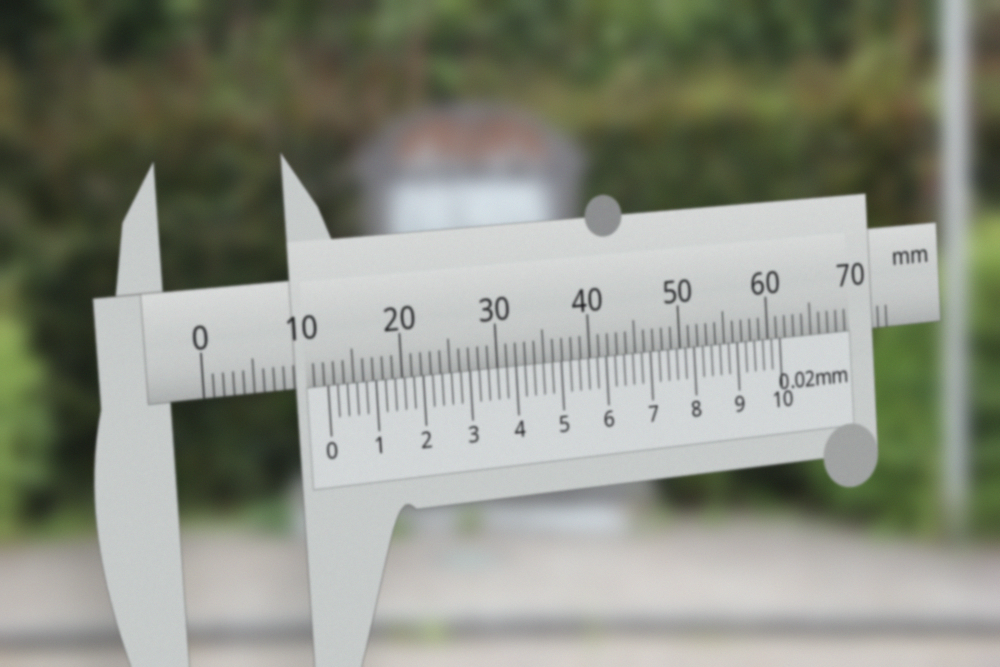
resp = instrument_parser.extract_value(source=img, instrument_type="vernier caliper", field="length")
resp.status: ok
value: 12.4 mm
